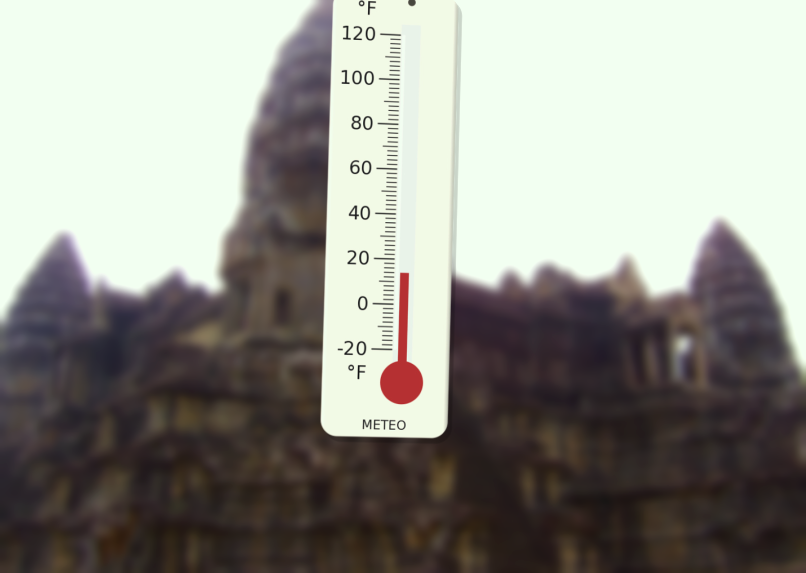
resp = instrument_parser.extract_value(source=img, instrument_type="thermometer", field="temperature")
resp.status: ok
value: 14 °F
